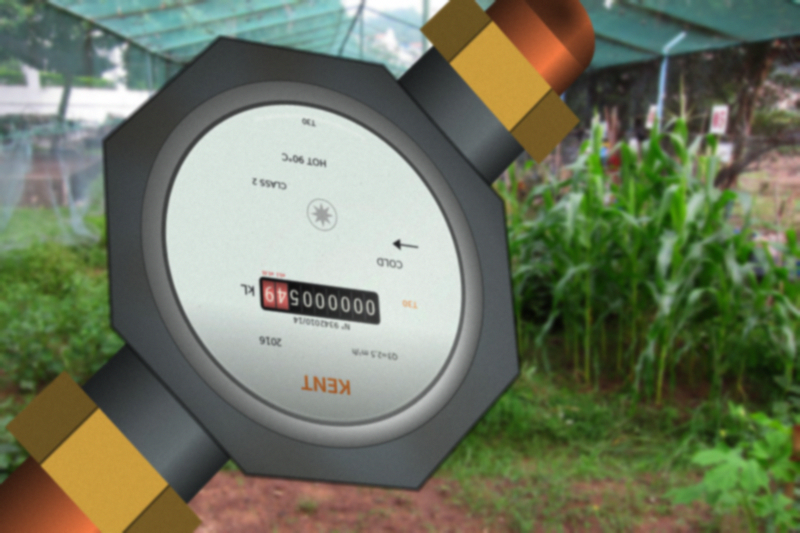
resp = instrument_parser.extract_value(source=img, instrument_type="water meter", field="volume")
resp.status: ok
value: 5.49 kL
